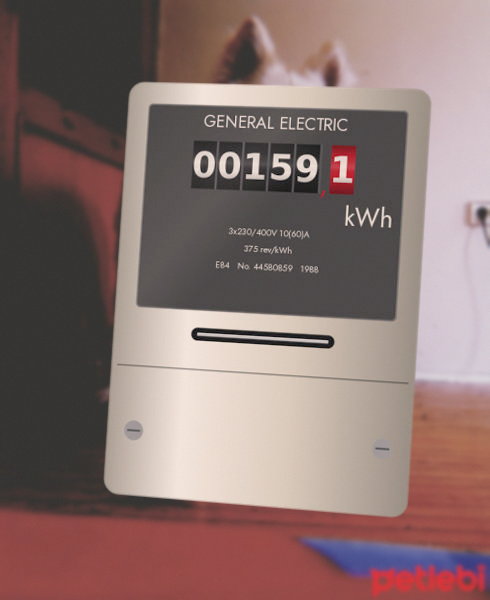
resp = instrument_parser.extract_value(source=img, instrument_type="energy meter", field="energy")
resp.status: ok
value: 159.1 kWh
